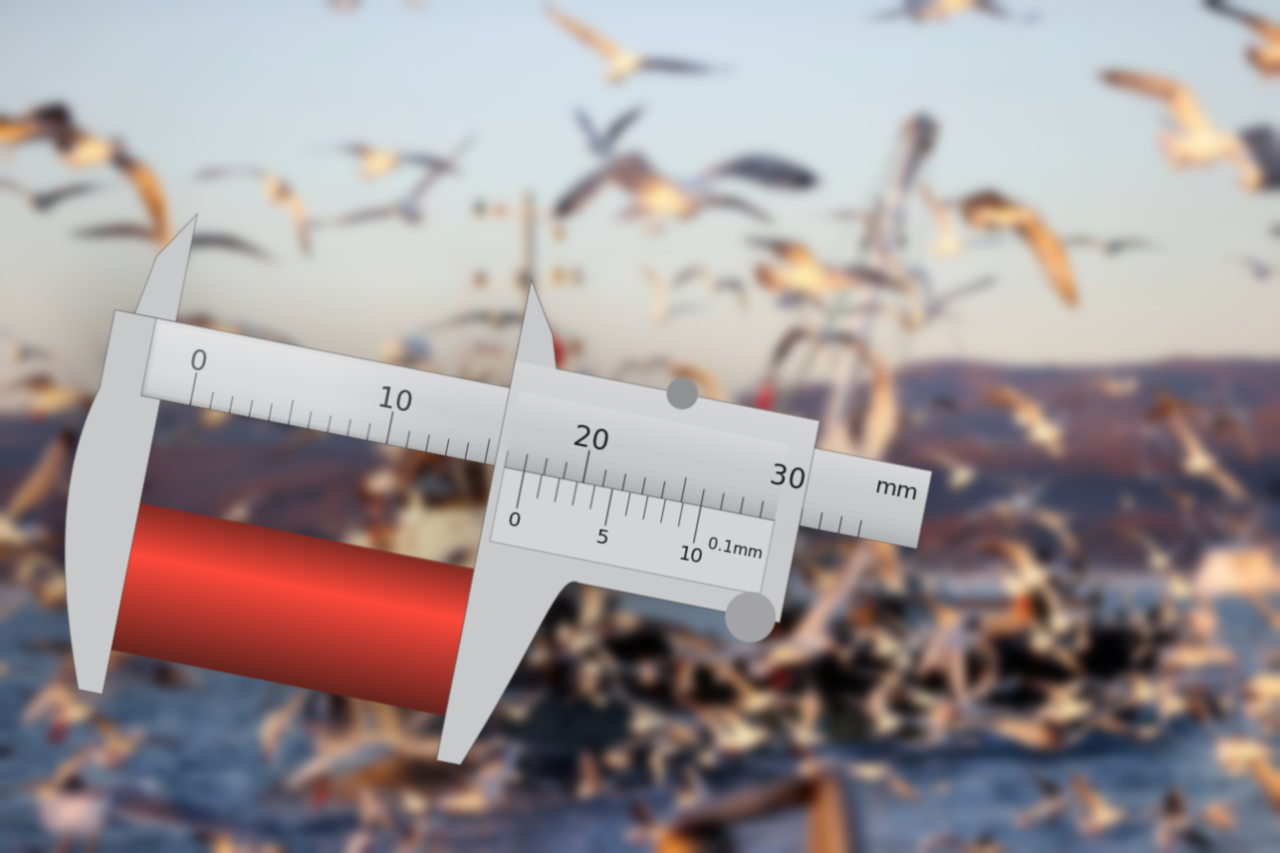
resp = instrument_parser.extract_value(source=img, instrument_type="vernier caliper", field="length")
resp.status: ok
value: 17.0 mm
